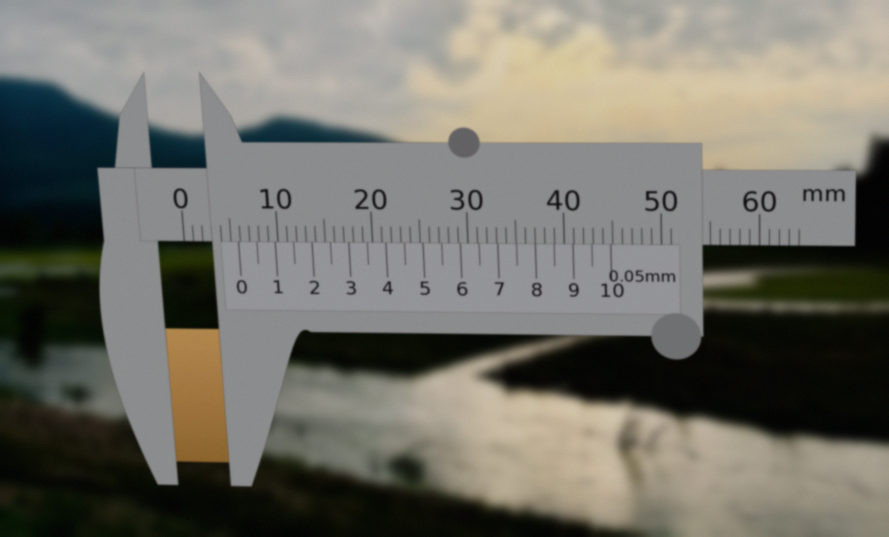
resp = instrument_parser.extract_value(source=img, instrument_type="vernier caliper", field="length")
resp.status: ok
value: 5.8 mm
